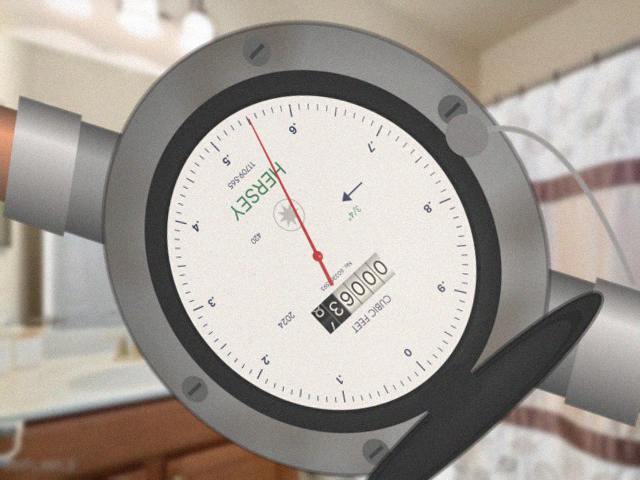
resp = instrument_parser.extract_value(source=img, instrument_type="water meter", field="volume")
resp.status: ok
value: 637.55 ft³
